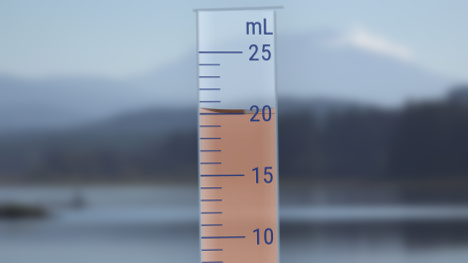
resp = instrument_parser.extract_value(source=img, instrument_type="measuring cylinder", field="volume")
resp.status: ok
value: 20 mL
